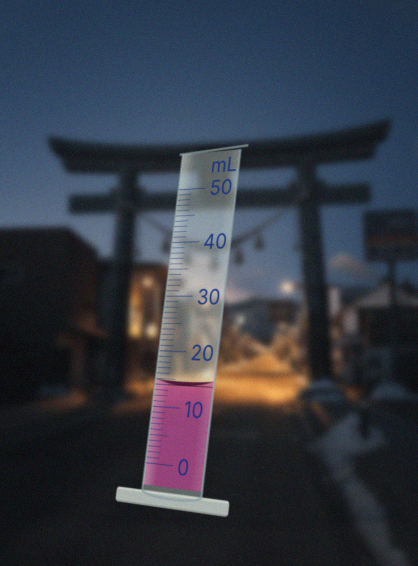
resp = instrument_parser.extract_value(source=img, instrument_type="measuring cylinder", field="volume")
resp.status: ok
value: 14 mL
